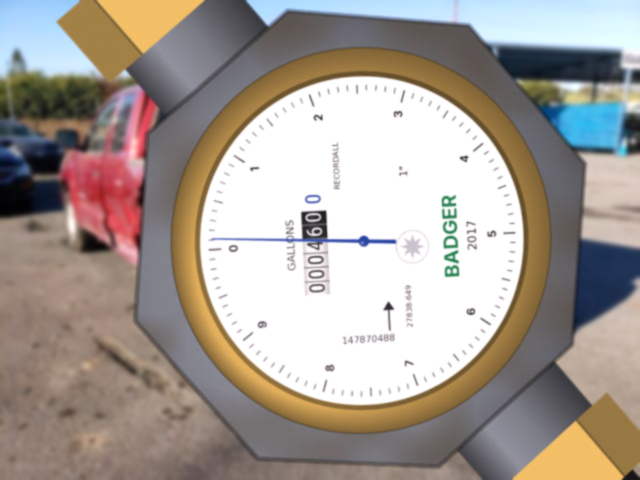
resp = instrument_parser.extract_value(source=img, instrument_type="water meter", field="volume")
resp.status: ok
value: 4600.1 gal
